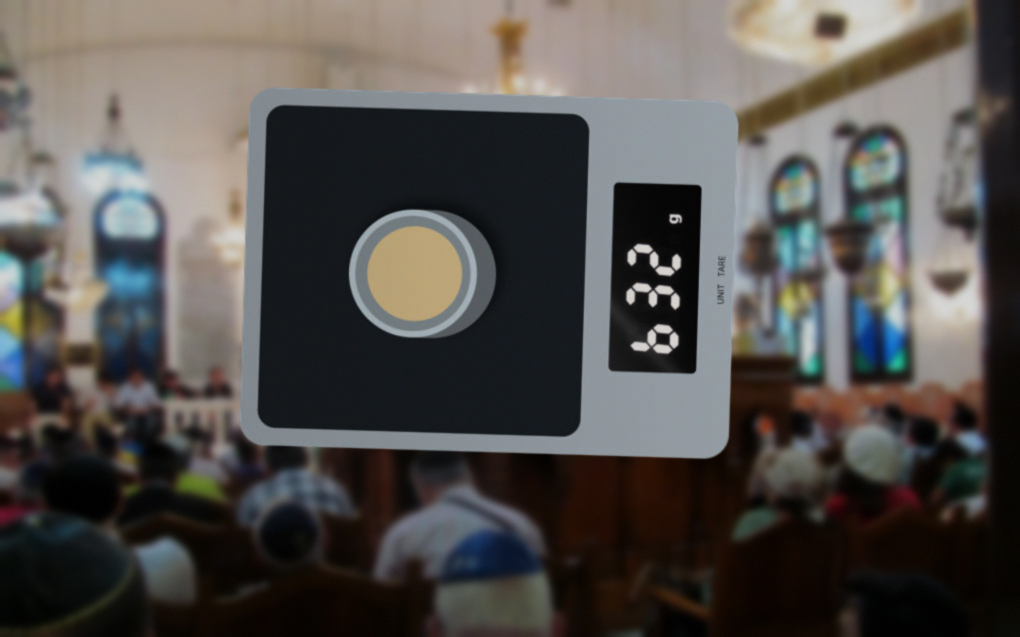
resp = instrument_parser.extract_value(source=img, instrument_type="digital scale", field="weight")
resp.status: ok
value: 632 g
